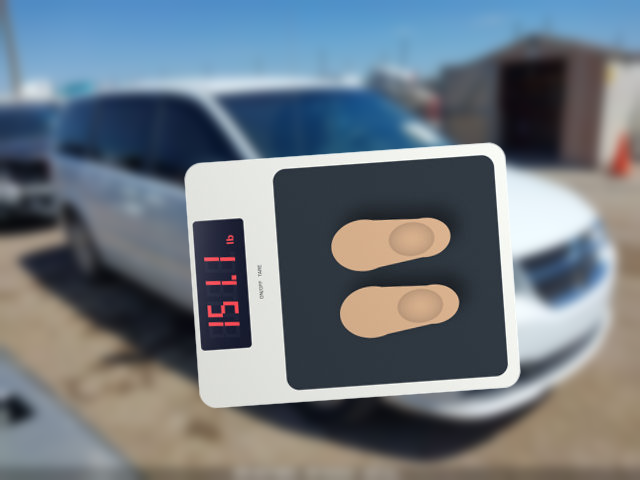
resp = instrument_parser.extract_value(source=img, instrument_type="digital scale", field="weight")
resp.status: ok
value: 151.1 lb
